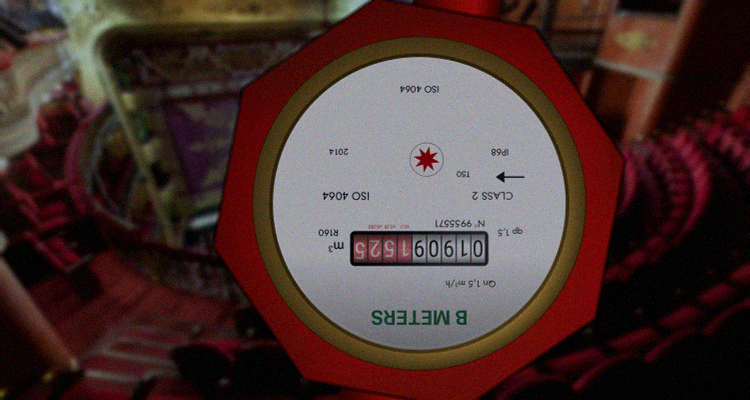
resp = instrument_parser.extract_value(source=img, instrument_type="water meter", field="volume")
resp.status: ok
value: 1909.1525 m³
